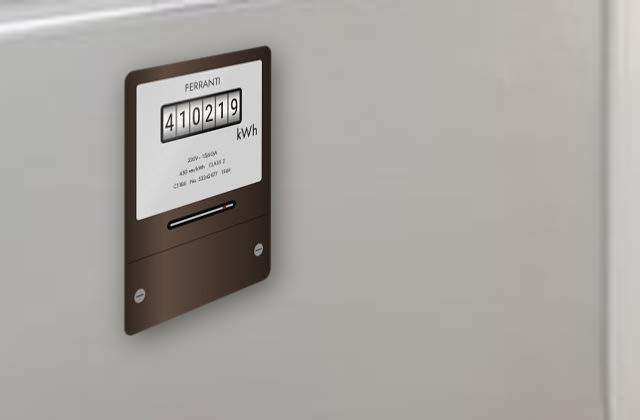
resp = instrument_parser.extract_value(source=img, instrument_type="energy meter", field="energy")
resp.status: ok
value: 410219 kWh
